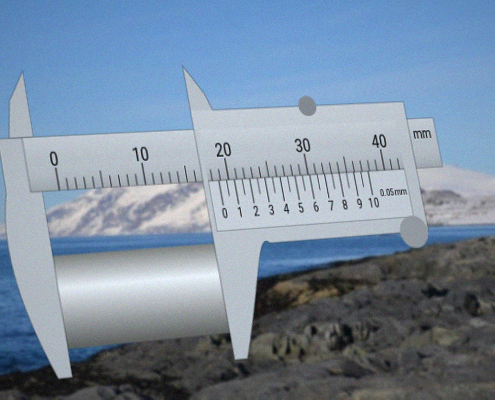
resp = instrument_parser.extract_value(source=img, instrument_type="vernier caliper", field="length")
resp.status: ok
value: 18.8 mm
